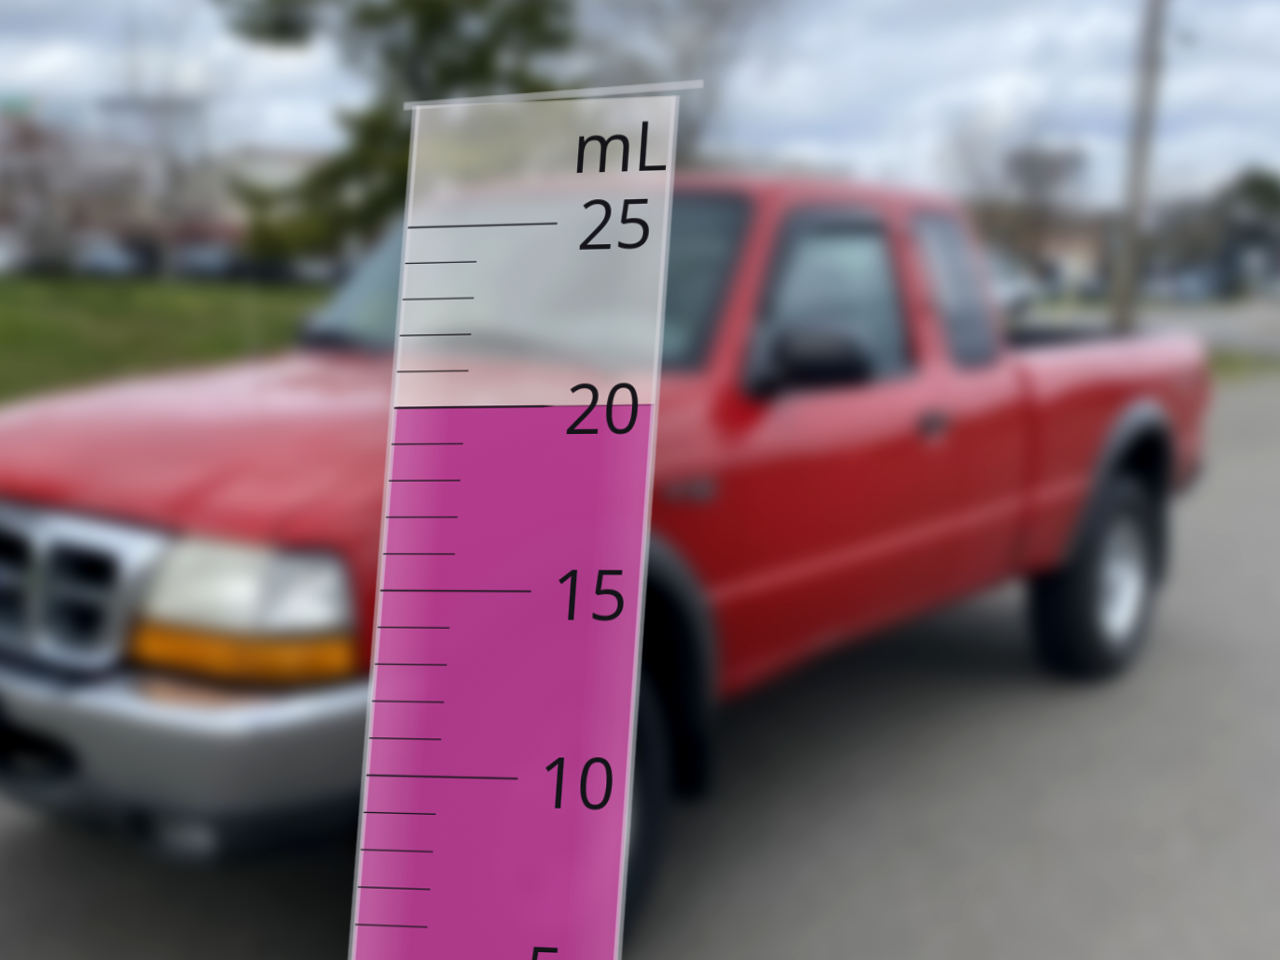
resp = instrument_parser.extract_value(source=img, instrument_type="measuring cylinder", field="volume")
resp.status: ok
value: 20 mL
